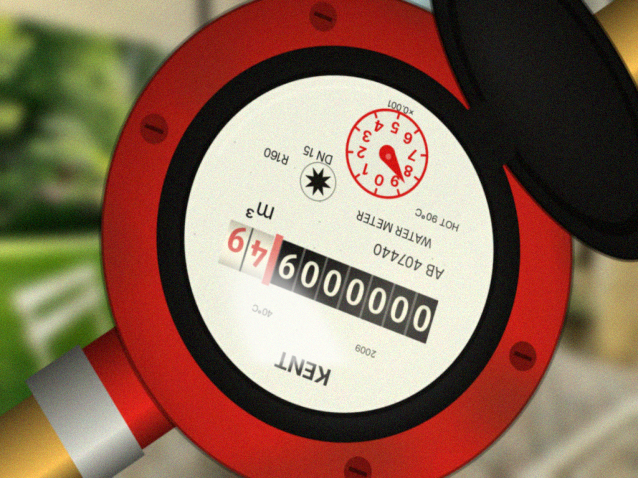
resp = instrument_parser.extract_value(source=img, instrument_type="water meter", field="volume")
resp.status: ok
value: 9.488 m³
